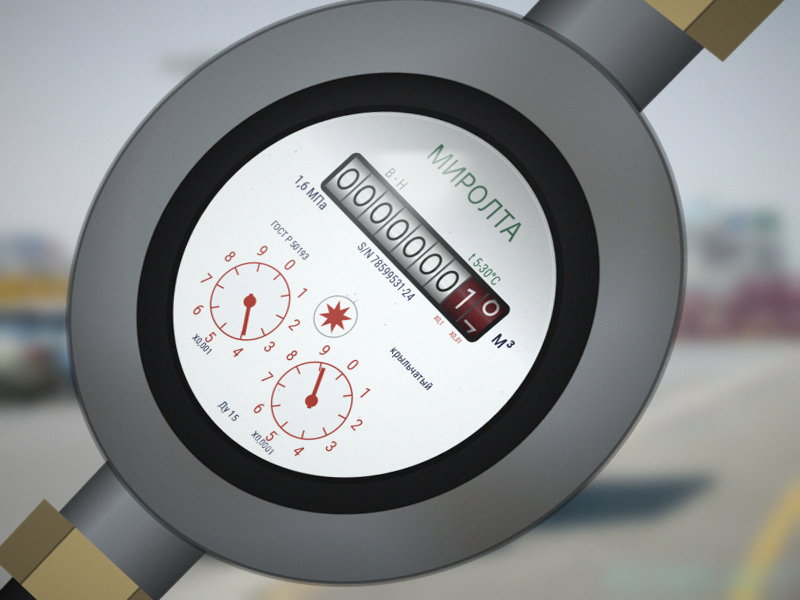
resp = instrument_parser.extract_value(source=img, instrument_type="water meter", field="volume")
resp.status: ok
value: 0.1639 m³
